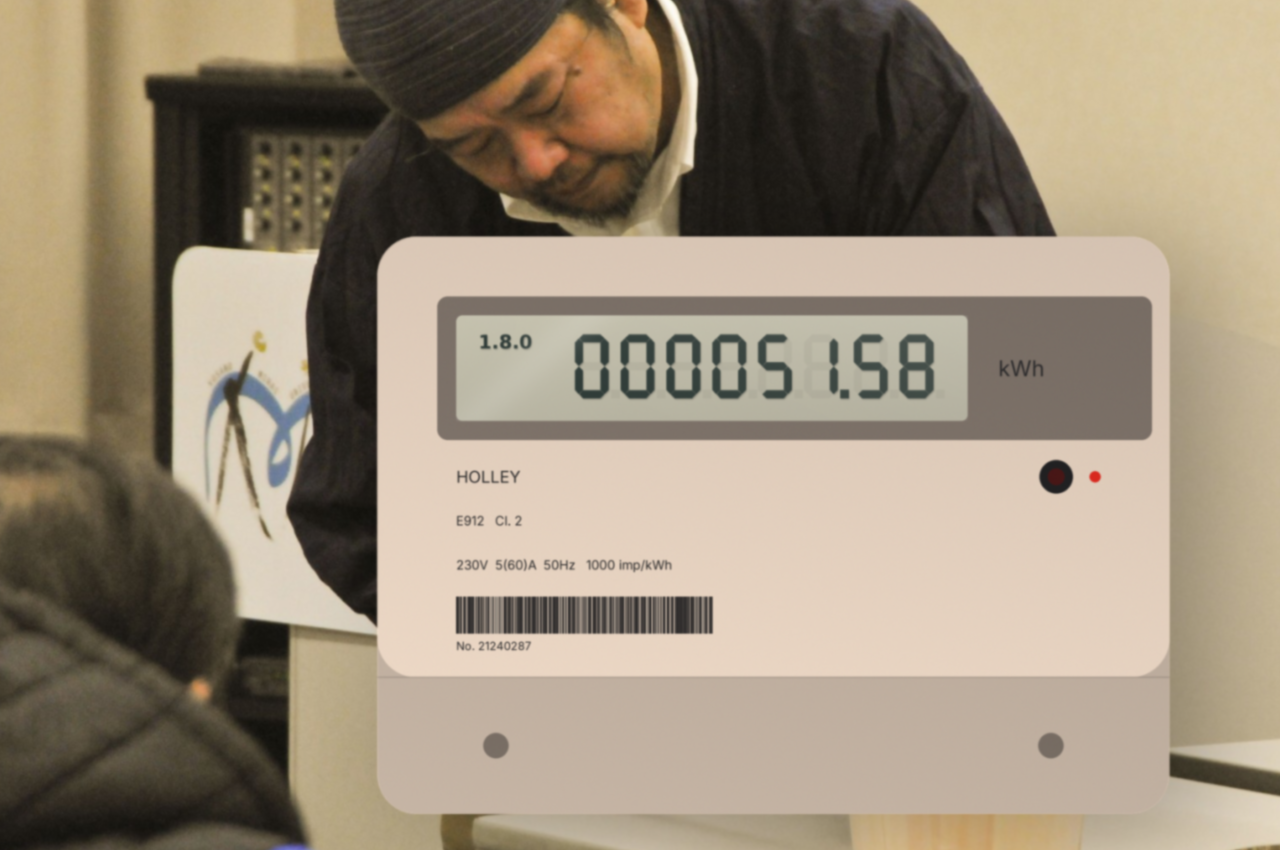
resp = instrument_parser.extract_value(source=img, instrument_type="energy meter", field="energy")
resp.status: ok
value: 51.58 kWh
